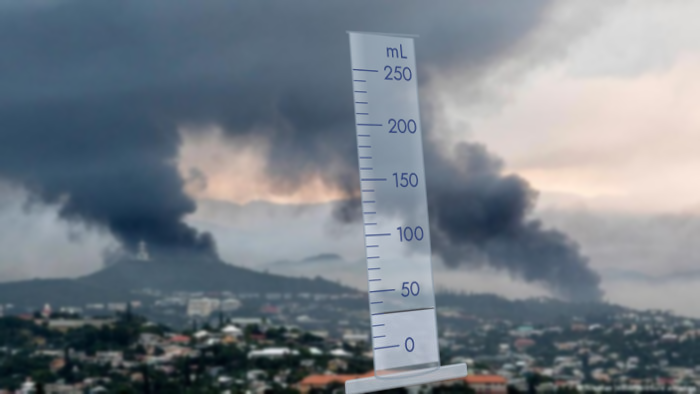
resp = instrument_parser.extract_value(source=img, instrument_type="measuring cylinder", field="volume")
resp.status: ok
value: 30 mL
